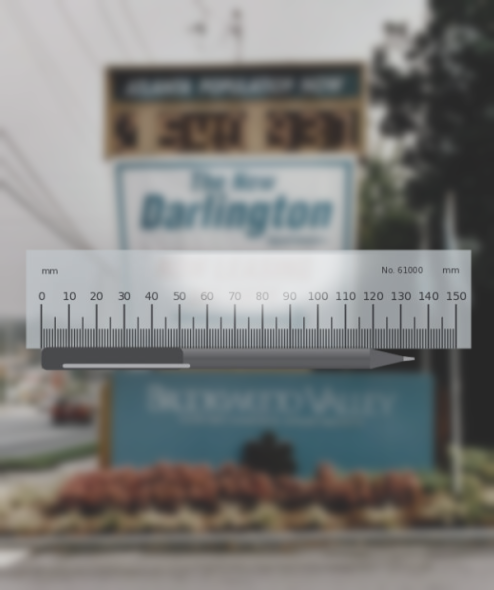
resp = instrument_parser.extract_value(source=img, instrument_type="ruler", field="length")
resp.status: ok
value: 135 mm
